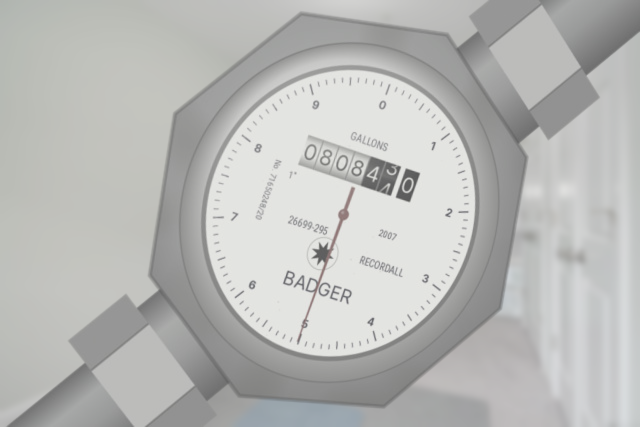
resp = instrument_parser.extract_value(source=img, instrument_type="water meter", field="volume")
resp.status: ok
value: 808435.0 gal
